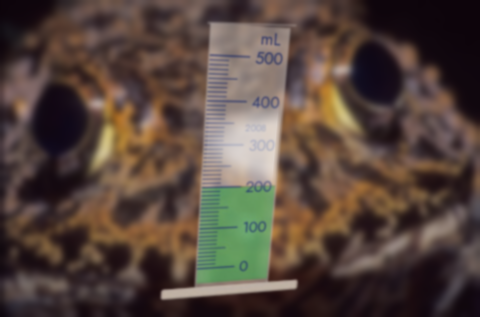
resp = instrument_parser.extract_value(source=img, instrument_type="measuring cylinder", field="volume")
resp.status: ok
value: 200 mL
